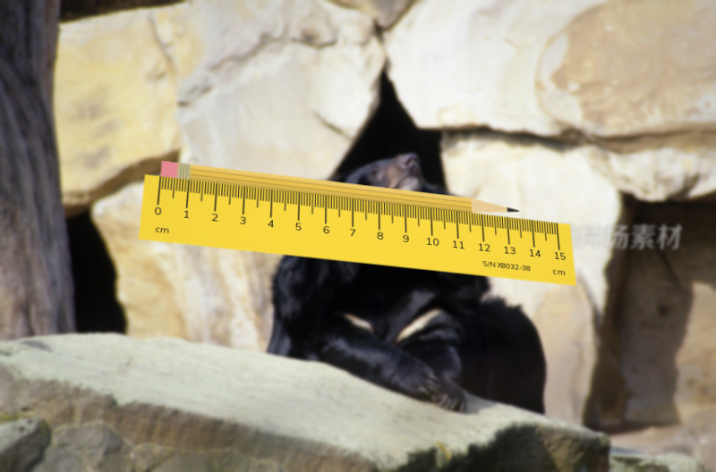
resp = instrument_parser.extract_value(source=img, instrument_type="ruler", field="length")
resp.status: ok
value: 13.5 cm
